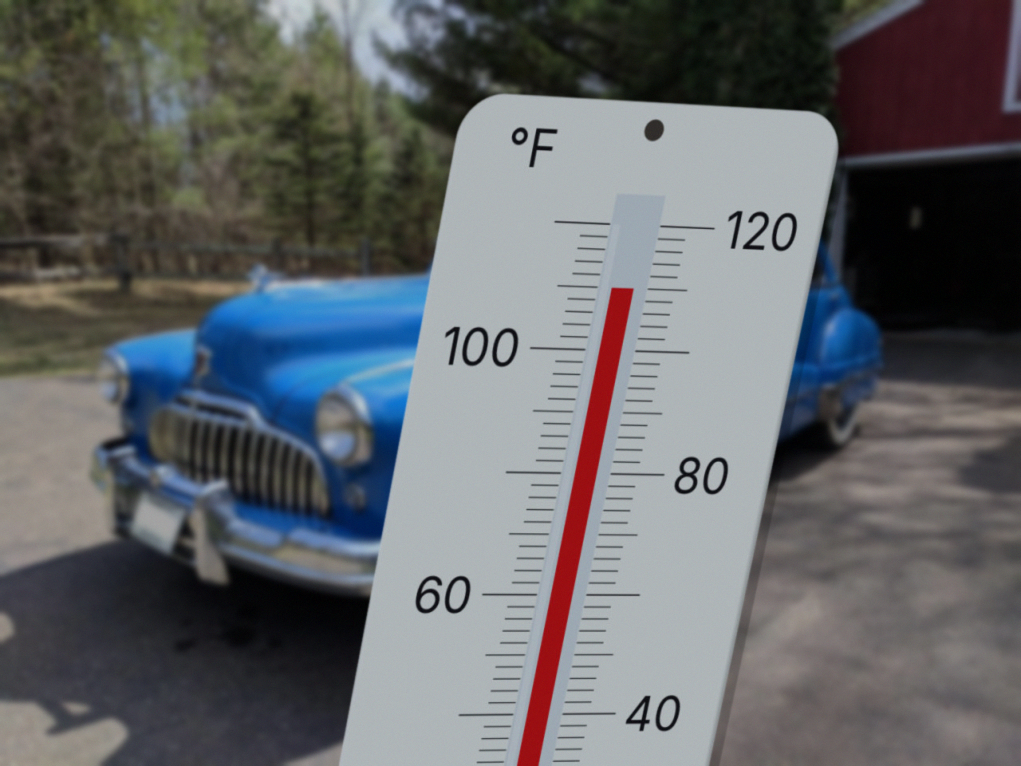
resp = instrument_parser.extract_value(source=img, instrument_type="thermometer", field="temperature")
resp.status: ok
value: 110 °F
